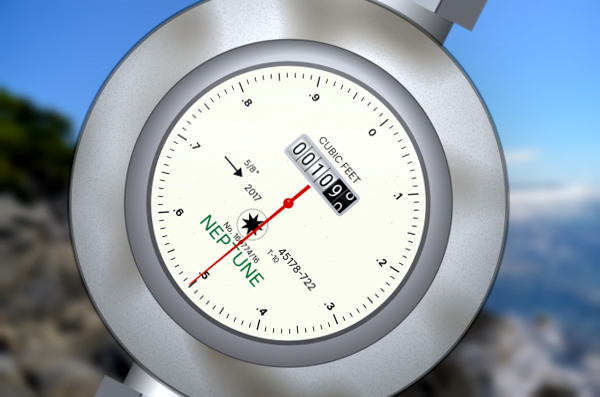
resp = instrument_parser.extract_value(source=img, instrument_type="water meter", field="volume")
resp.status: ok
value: 1098.50 ft³
